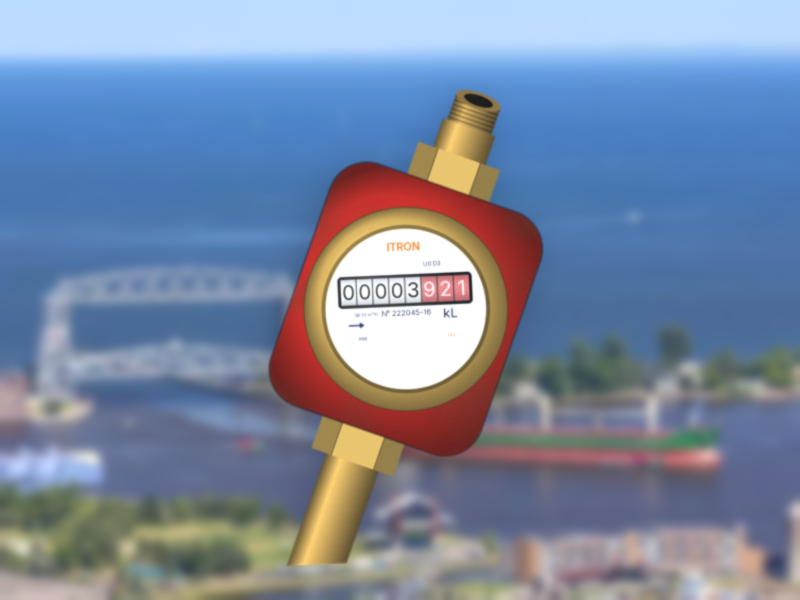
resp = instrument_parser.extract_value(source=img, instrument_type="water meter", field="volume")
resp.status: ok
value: 3.921 kL
